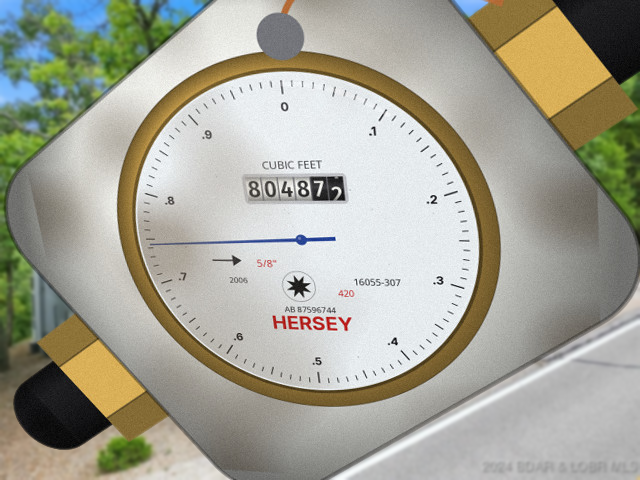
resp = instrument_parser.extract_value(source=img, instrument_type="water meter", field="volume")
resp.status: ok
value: 804871.74 ft³
